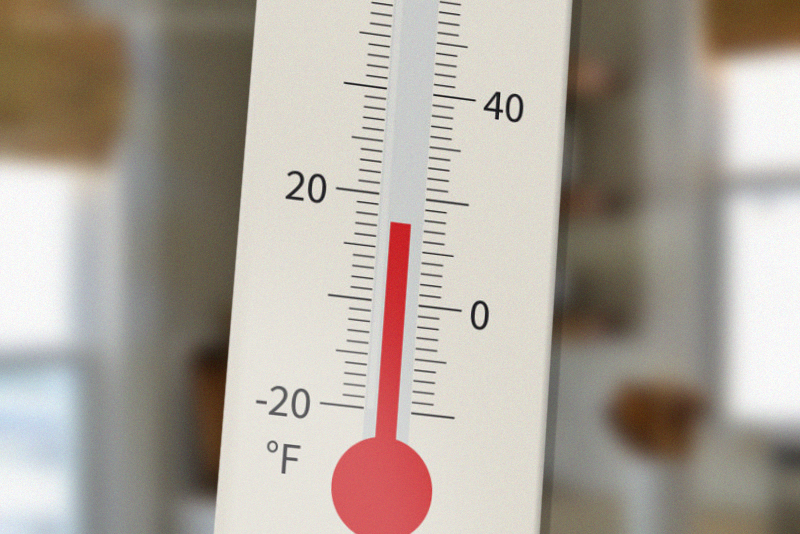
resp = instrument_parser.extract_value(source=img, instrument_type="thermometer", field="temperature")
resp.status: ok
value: 15 °F
